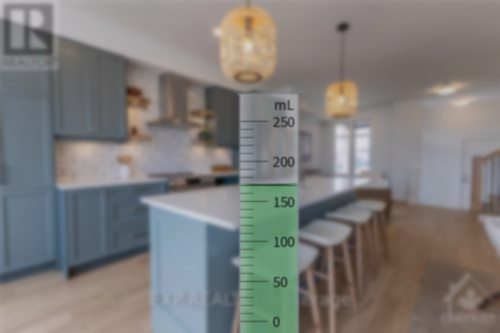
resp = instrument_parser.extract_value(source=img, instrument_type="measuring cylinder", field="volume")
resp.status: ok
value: 170 mL
